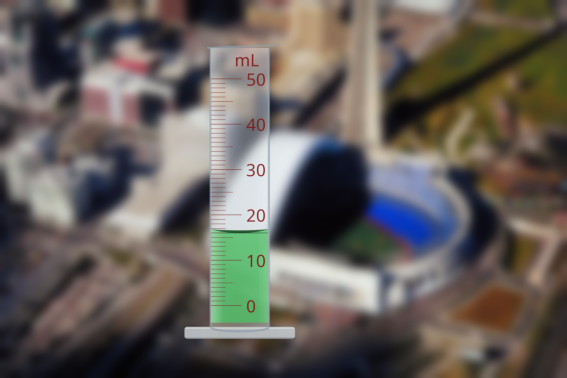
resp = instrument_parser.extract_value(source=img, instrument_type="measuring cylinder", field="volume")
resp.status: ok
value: 16 mL
